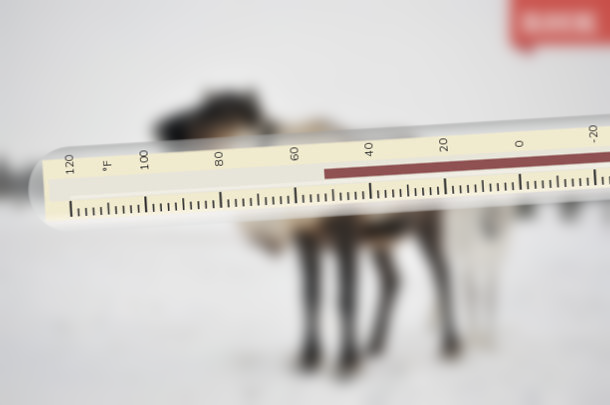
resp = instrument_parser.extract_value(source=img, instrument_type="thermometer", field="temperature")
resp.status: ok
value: 52 °F
